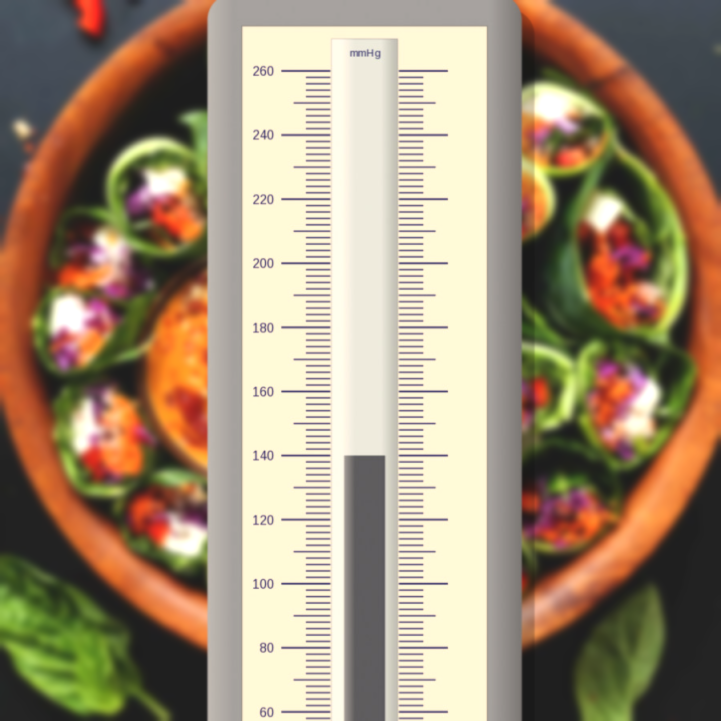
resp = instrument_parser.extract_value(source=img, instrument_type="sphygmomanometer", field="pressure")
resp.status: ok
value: 140 mmHg
